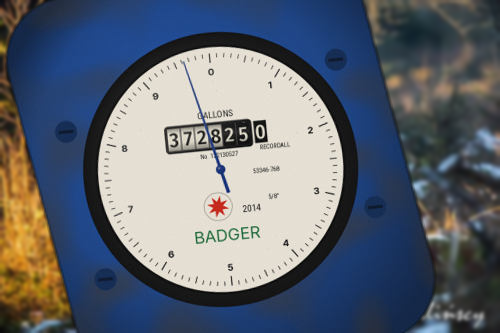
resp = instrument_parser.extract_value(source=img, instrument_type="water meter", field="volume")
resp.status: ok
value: 3728249.6 gal
